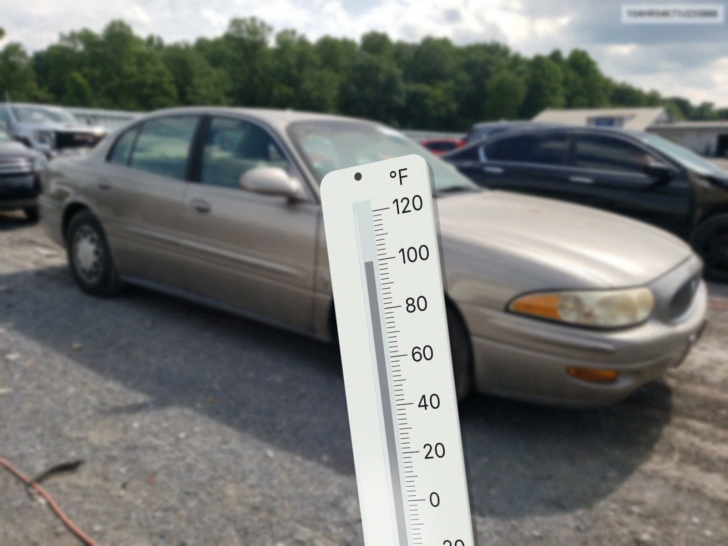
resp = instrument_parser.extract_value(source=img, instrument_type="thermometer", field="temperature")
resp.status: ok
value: 100 °F
